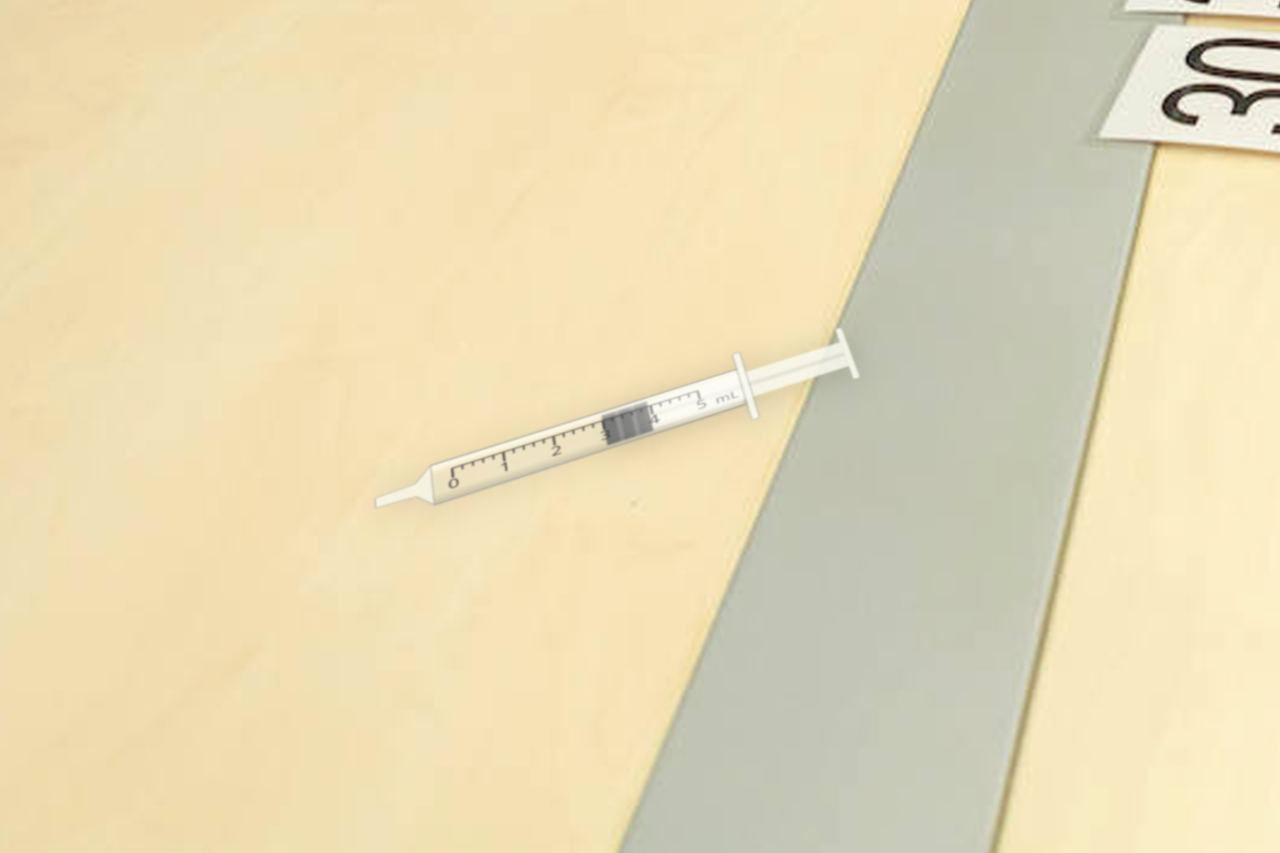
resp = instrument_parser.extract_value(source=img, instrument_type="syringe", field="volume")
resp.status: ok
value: 3 mL
